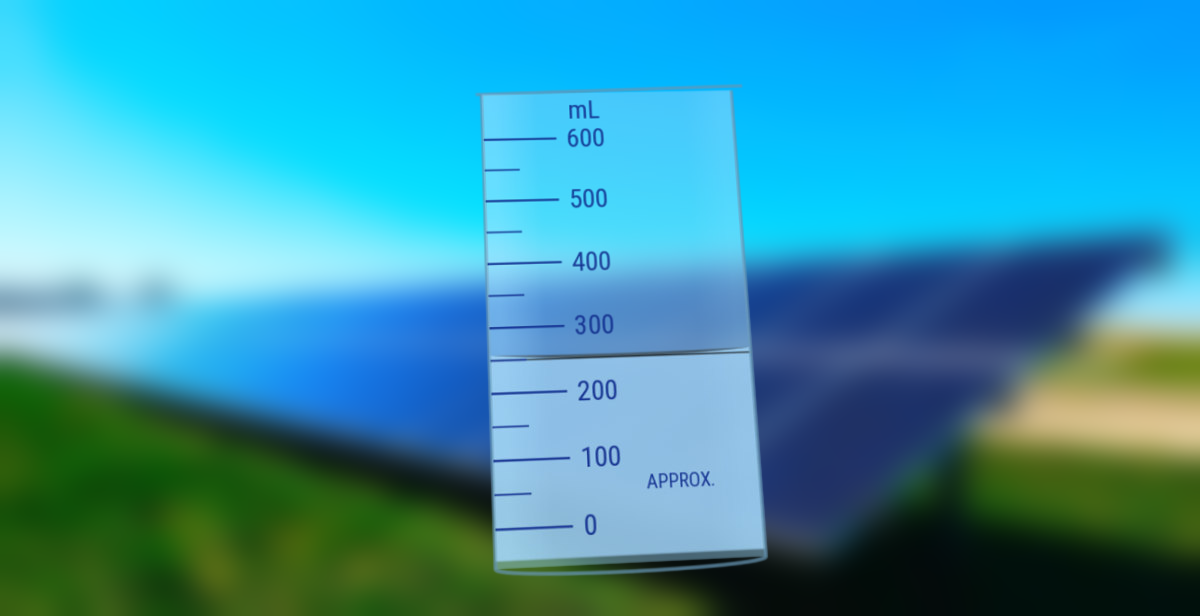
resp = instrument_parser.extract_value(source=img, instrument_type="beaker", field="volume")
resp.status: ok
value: 250 mL
